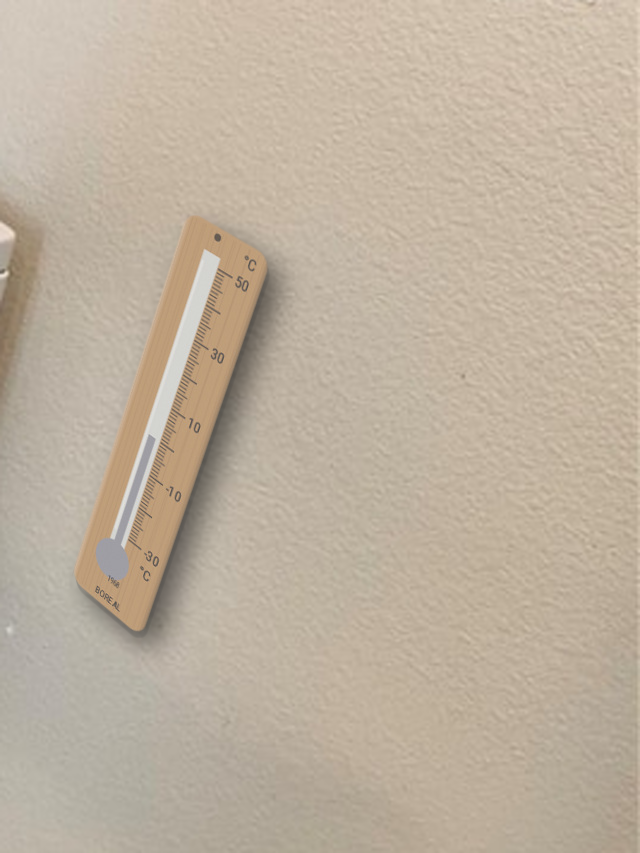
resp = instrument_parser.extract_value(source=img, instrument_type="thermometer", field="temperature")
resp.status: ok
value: 0 °C
